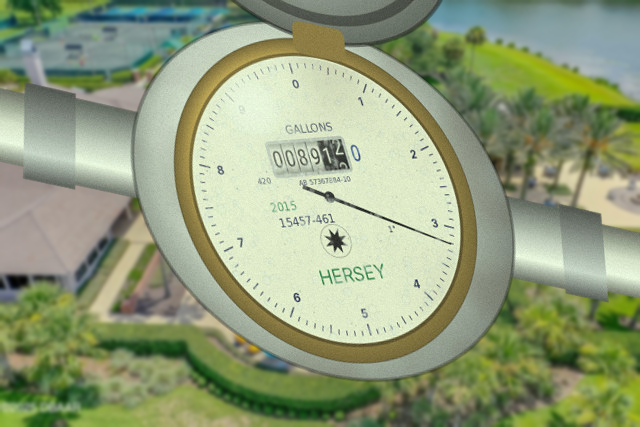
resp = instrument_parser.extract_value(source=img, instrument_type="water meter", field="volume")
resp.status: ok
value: 89123.2 gal
